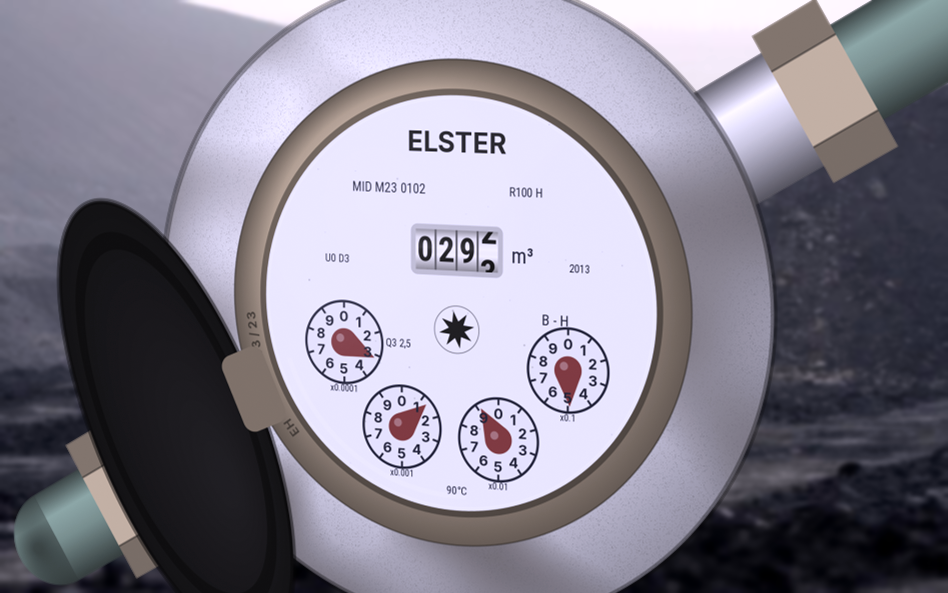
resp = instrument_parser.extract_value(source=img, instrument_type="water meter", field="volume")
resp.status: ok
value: 292.4913 m³
